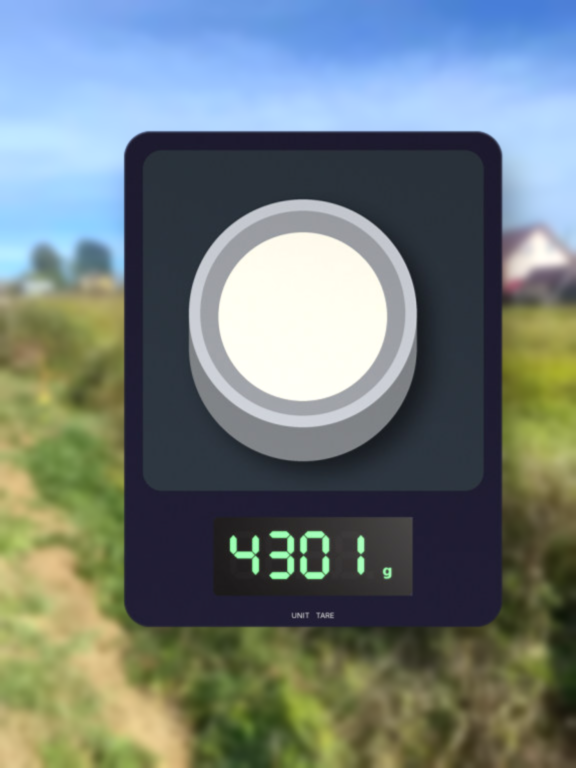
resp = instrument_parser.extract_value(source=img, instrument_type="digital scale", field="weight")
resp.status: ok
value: 4301 g
